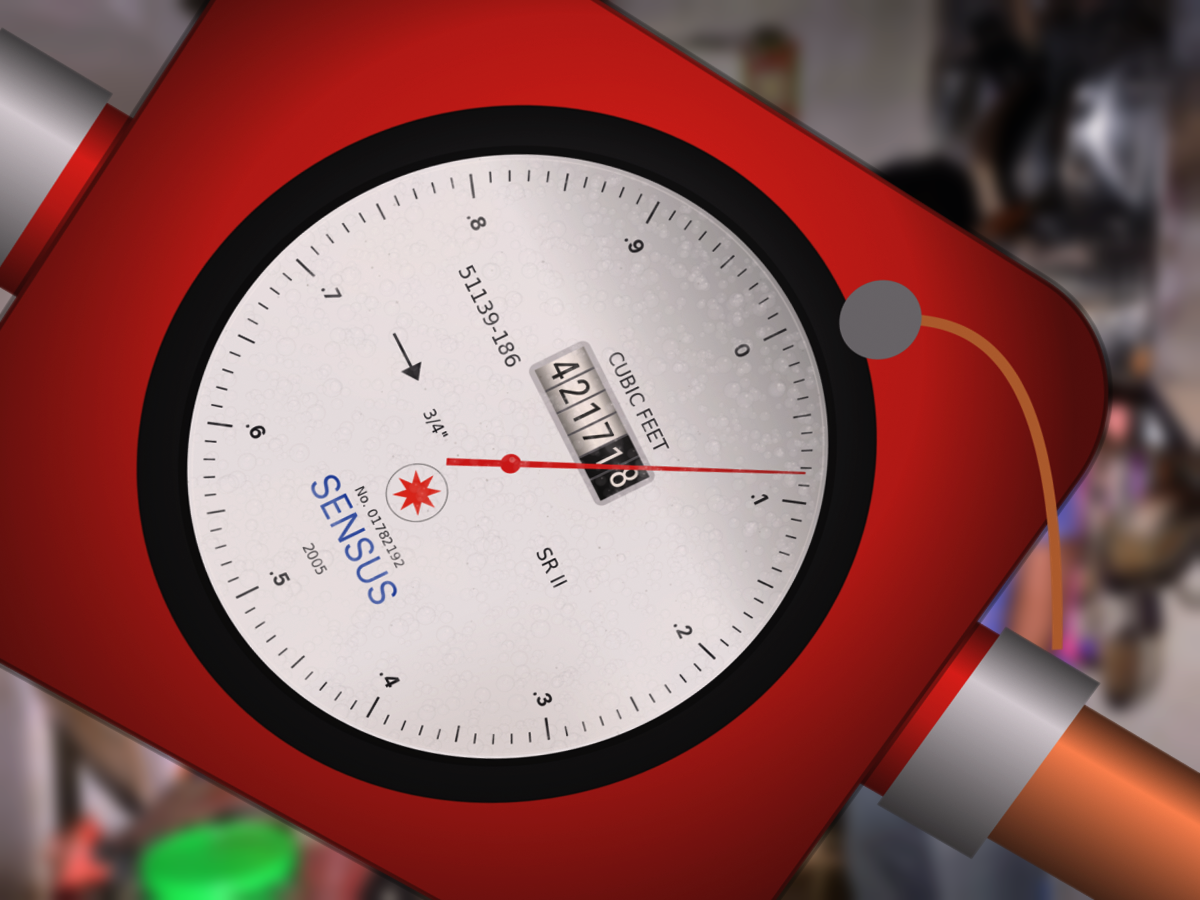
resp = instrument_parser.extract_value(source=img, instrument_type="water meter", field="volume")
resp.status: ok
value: 421718.08 ft³
